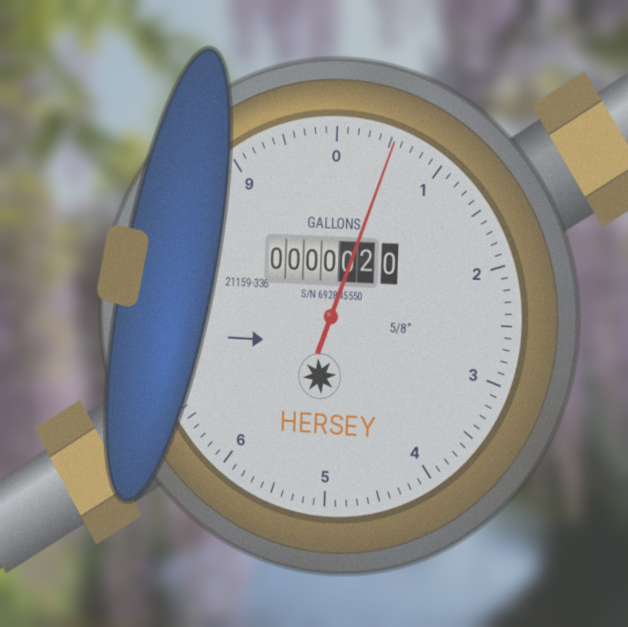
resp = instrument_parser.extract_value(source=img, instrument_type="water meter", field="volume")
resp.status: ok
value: 20.5 gal
